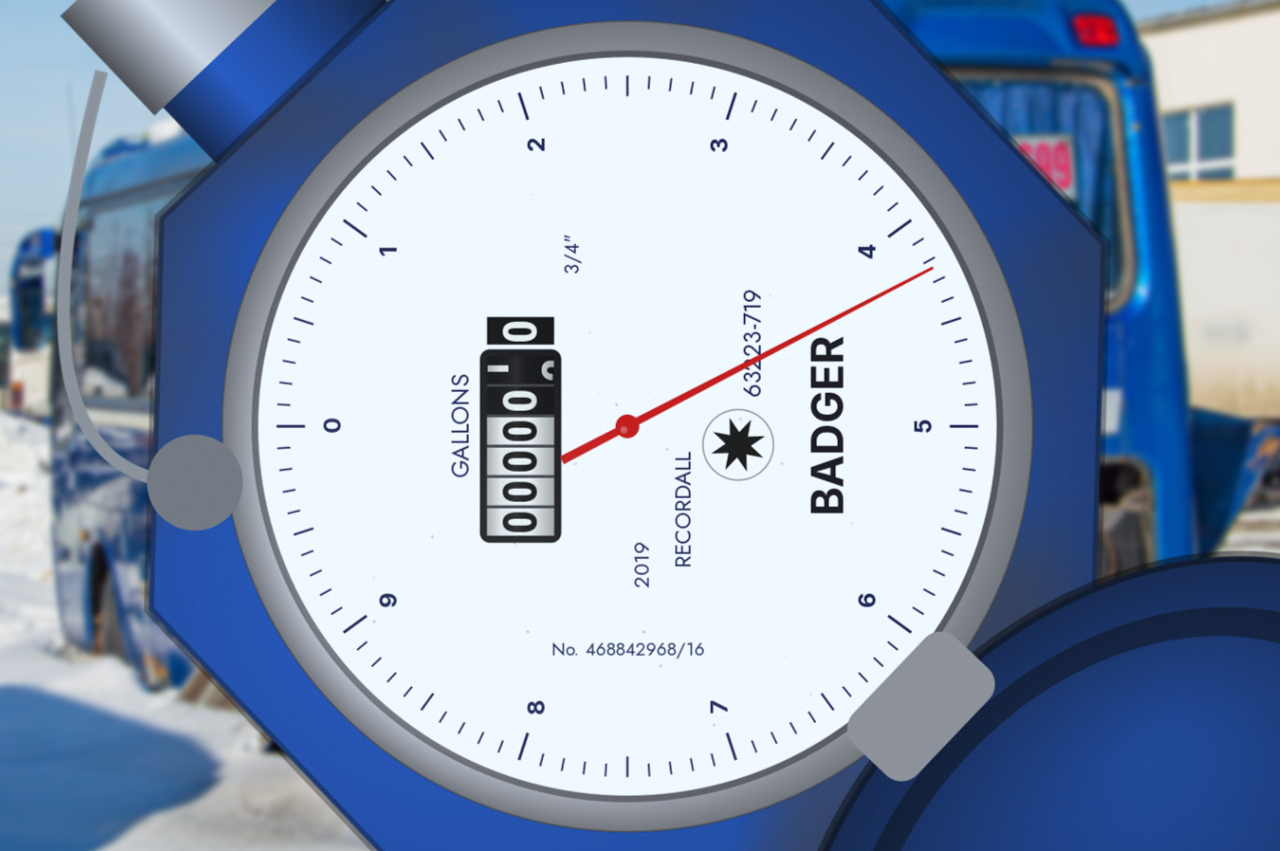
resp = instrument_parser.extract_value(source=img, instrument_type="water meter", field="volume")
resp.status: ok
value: 14.2 gal
